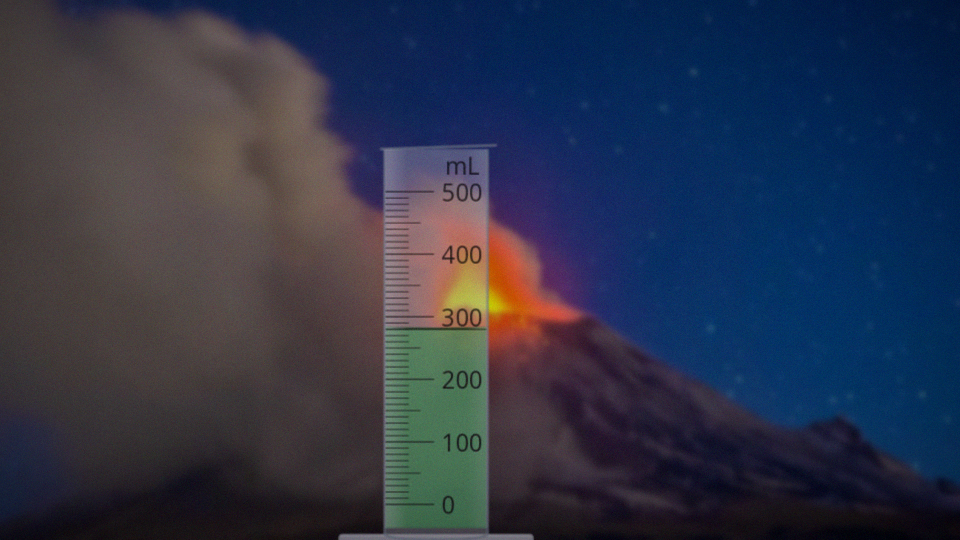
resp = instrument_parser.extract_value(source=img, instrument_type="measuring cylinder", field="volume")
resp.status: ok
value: 280 mL
